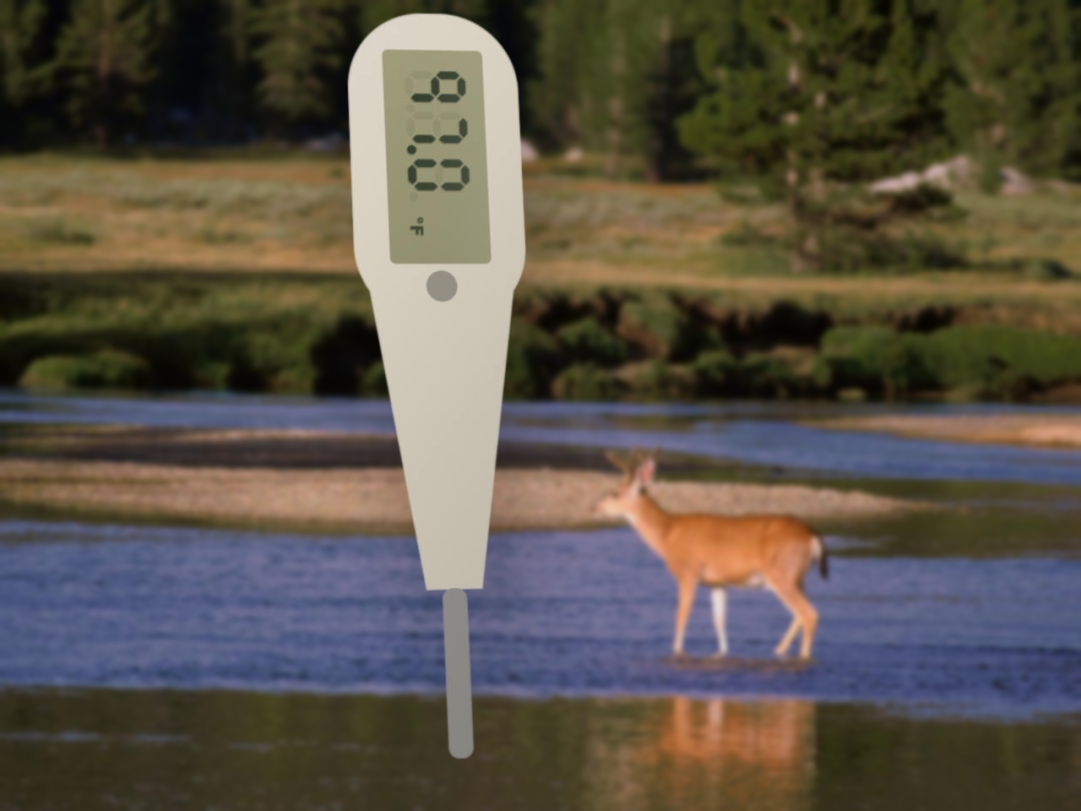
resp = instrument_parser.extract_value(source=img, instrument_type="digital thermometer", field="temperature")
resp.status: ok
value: 97.0 °F
